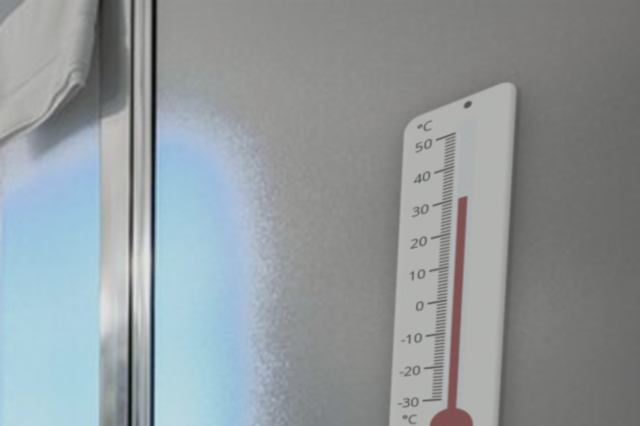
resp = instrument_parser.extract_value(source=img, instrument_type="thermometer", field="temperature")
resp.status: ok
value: 30 °C
